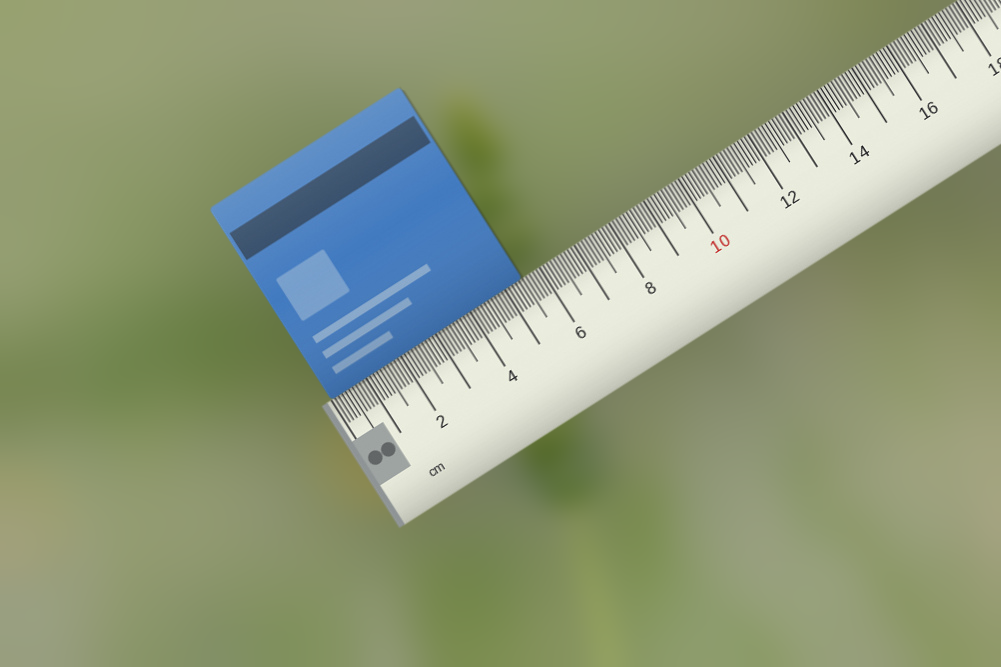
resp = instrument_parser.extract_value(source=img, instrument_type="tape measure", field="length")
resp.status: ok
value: 5.5 cm
